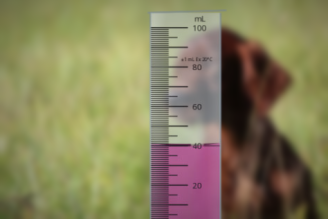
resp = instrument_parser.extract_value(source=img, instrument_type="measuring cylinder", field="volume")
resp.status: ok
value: 40 mL
